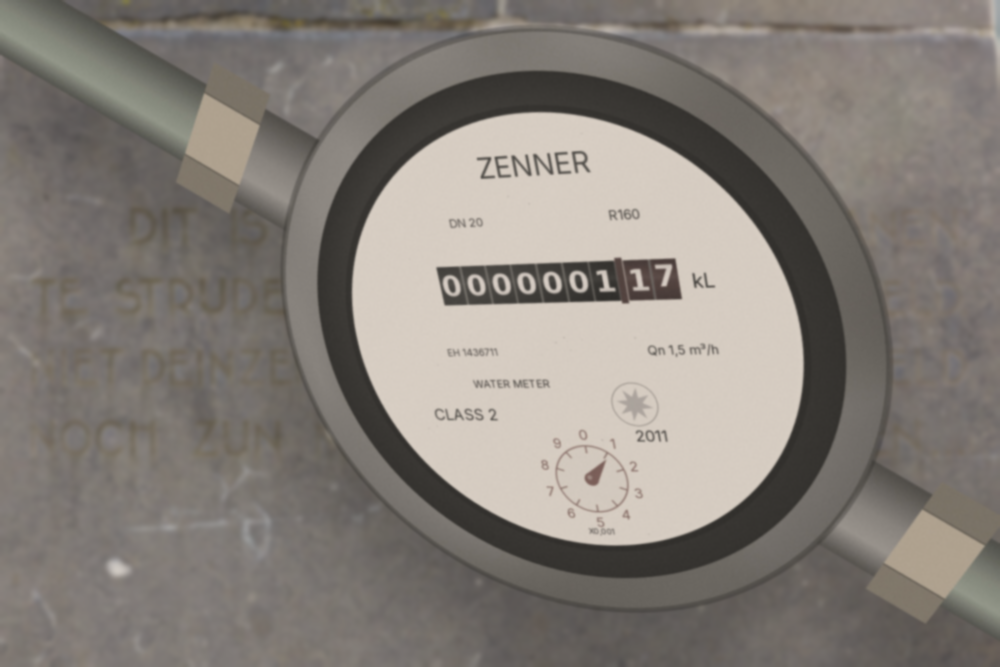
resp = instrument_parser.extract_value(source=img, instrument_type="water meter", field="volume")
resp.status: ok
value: 1.171 kL
